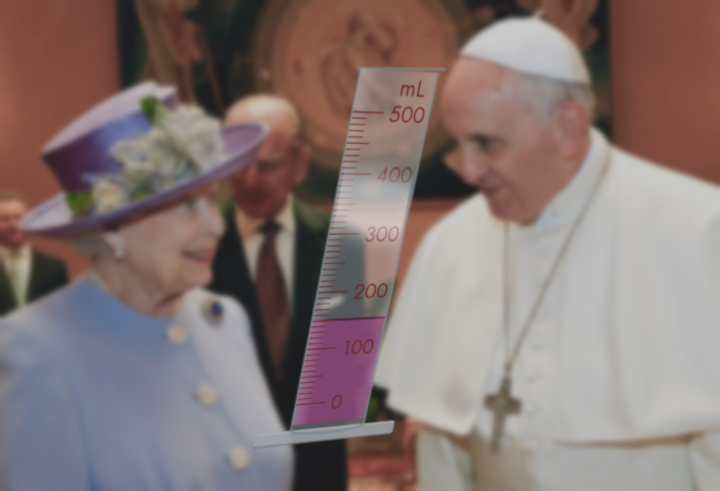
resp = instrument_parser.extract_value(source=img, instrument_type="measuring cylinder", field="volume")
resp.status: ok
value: 150 mL
